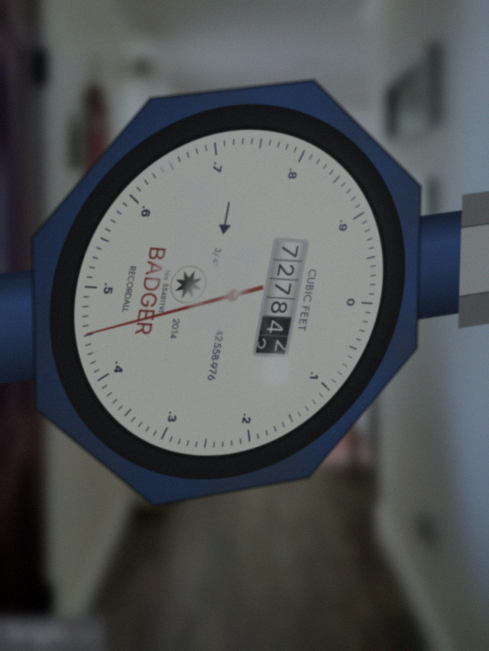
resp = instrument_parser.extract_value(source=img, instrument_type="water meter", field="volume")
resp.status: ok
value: 727842.45 ft³
